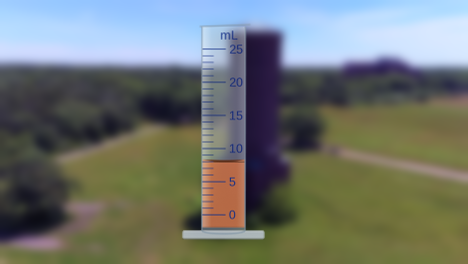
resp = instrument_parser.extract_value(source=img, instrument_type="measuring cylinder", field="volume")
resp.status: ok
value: 8 mL
